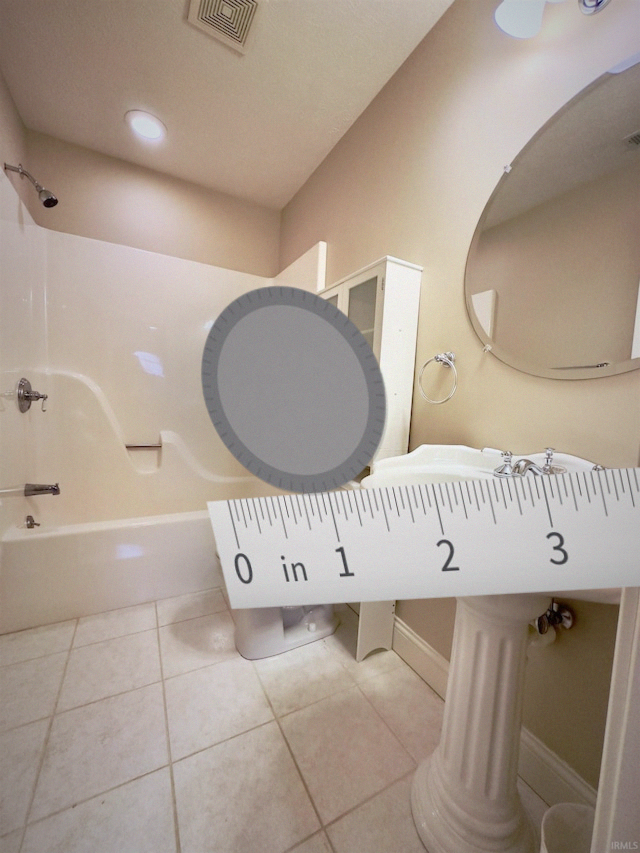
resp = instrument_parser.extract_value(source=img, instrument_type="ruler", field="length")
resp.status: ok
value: 1.75 in
